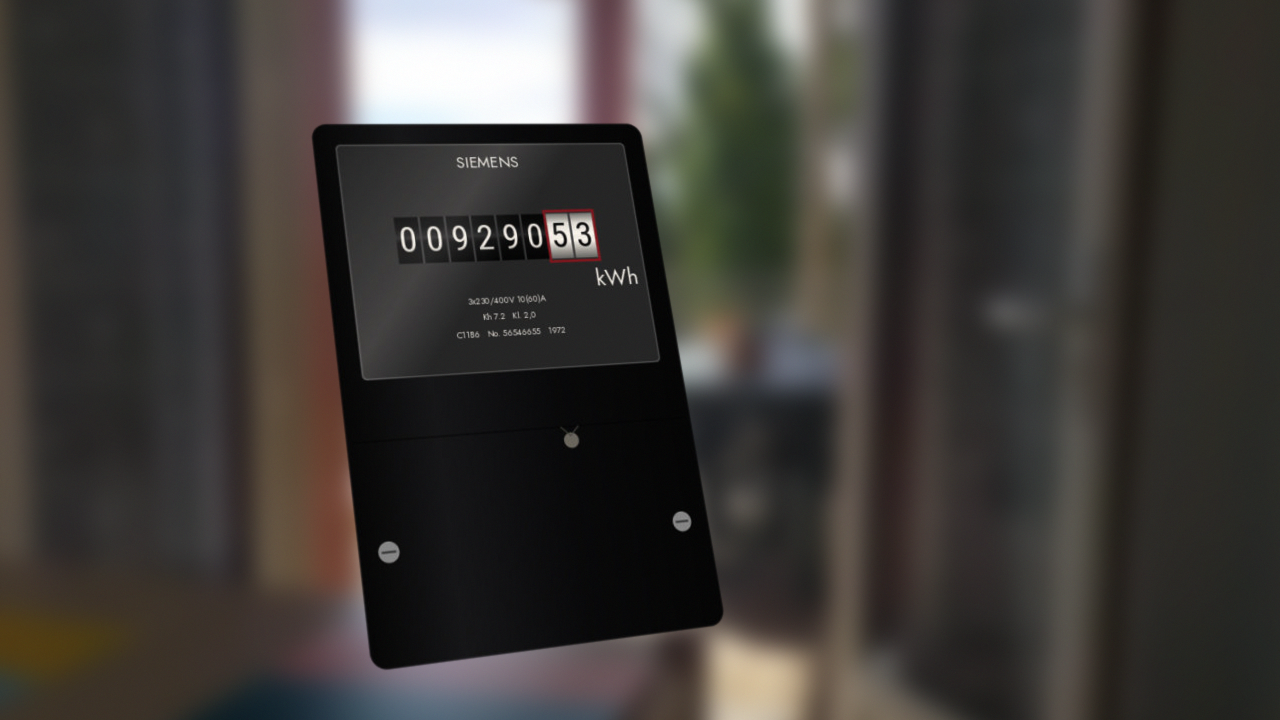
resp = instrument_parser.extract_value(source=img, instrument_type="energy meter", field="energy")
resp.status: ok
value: 9290.53 kWh
